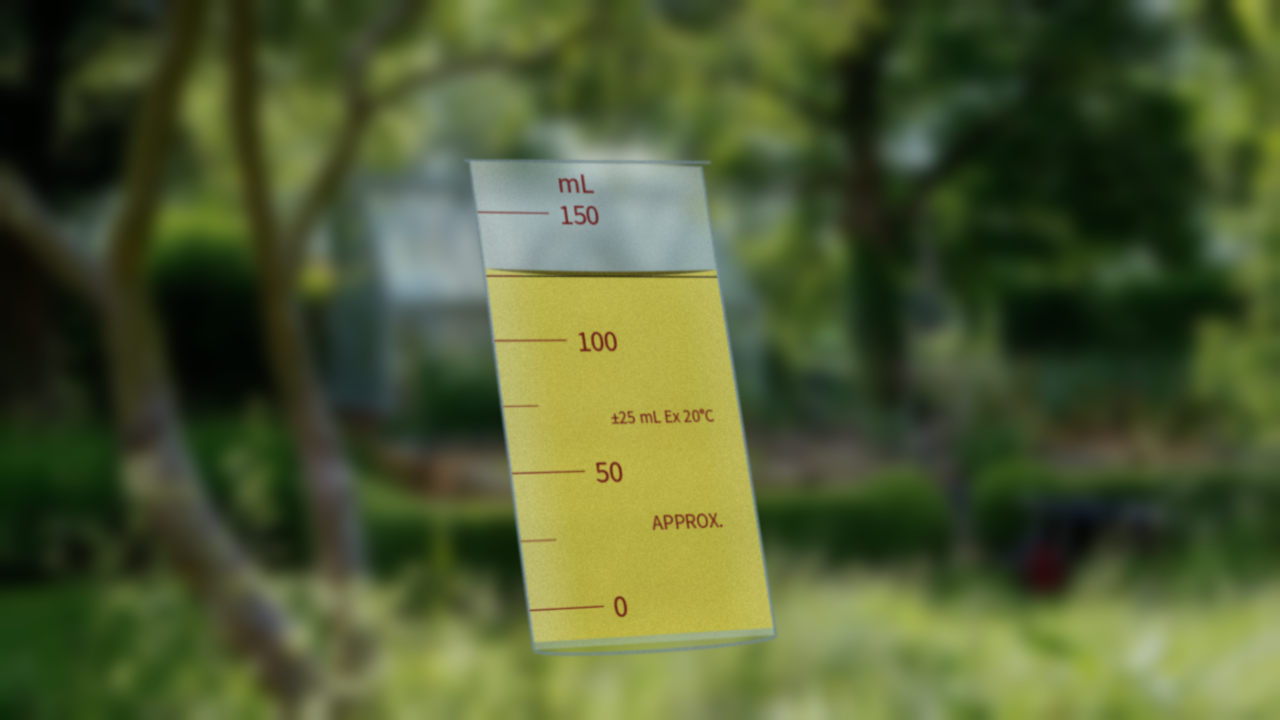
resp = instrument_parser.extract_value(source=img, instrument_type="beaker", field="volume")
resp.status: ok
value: 125 mL
